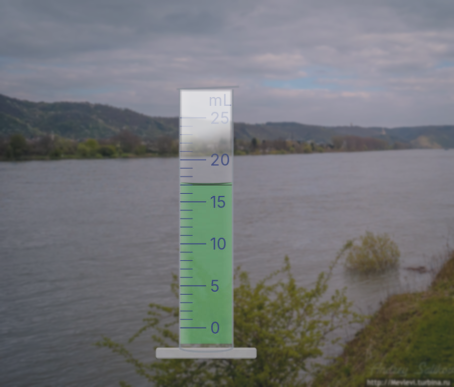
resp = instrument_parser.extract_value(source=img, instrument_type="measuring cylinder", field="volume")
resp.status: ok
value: 17 mL
